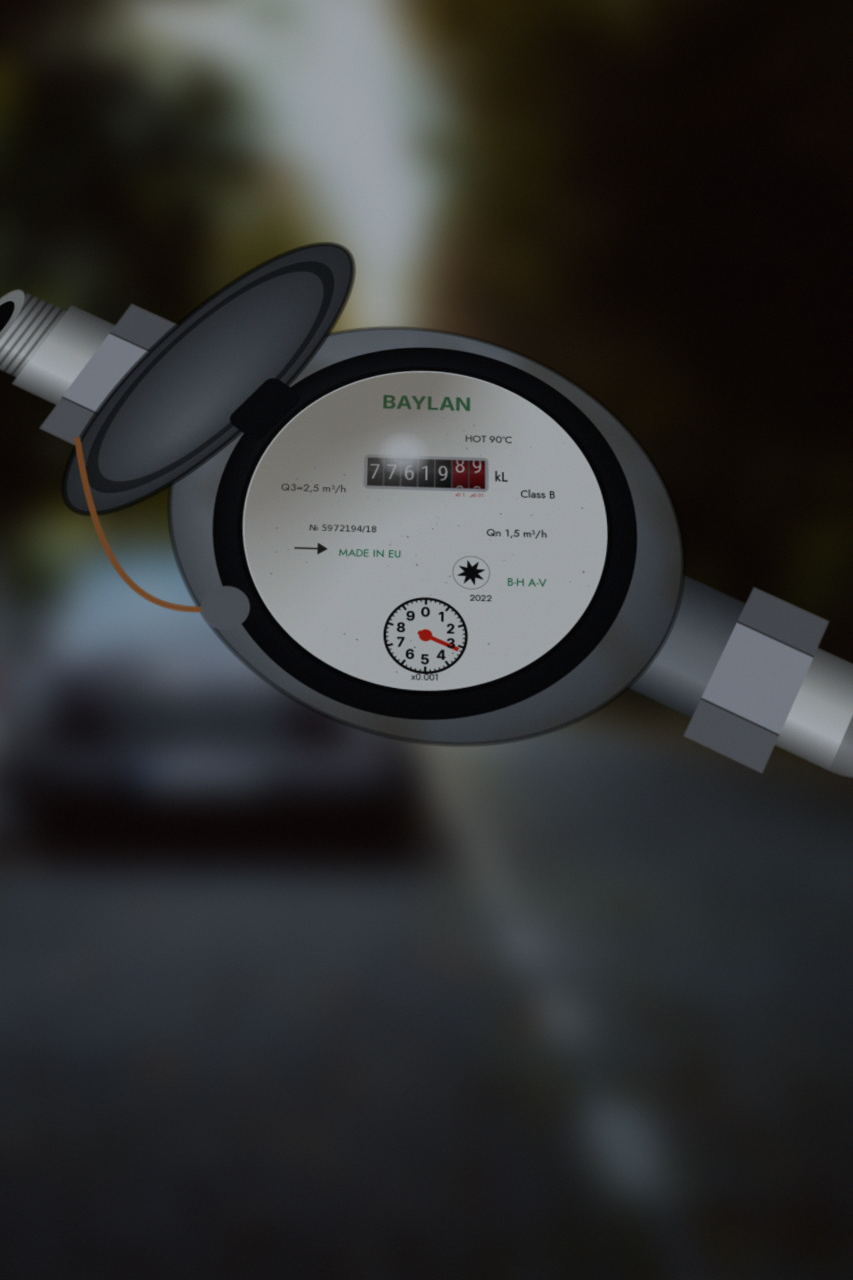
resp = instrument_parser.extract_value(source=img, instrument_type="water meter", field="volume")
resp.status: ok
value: 77619.893 kL
